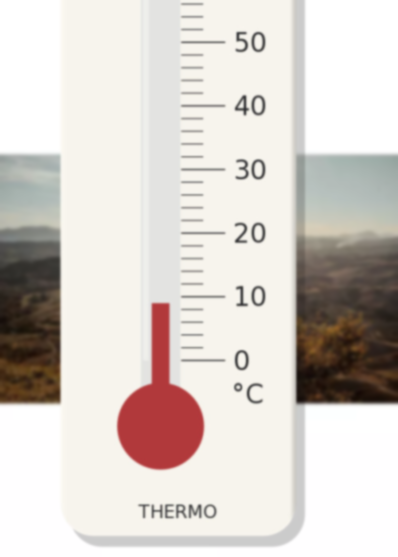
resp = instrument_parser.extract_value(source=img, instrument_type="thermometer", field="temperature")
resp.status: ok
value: 9 °C
